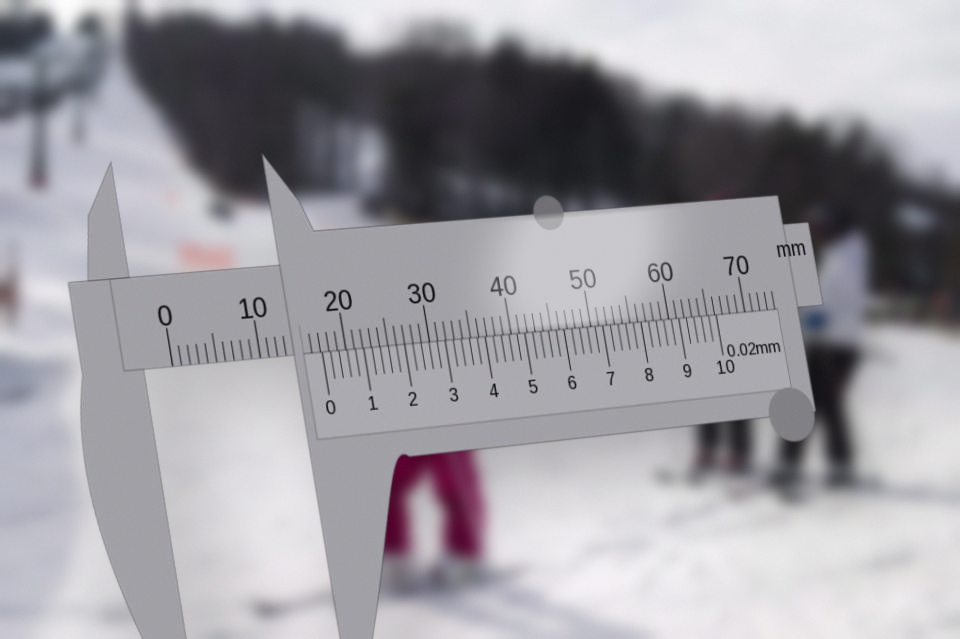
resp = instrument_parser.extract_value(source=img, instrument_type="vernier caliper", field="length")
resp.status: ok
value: 17.2 mm
